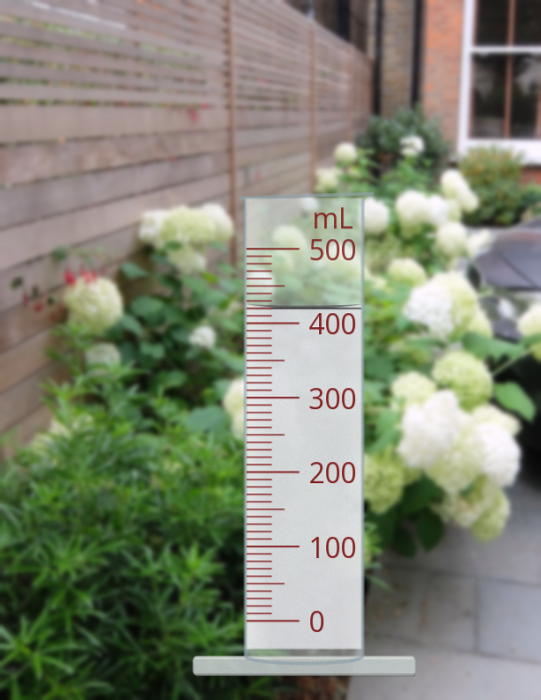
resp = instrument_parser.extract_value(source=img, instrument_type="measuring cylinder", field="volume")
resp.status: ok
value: 420 mL
